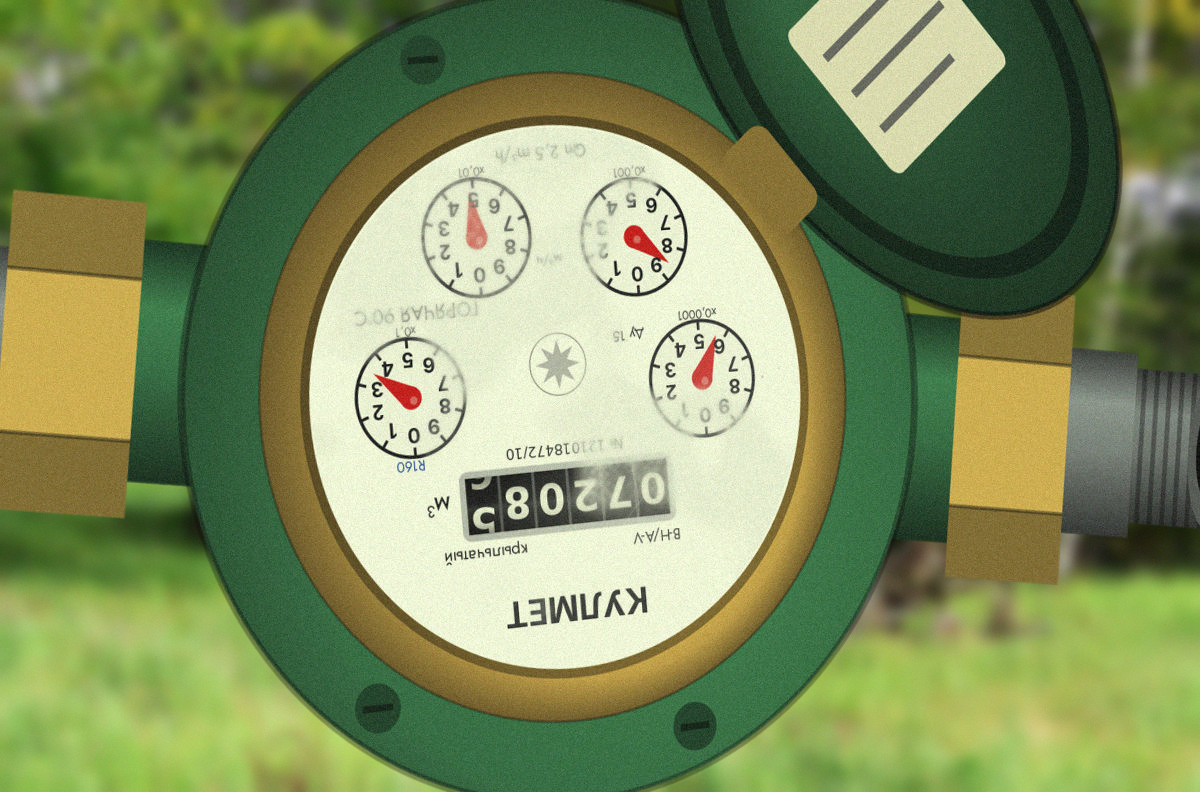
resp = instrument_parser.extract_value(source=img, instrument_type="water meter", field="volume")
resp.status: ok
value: 72085.3485 m³
